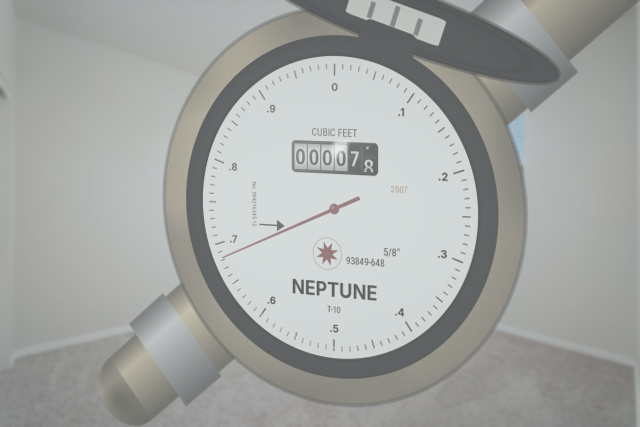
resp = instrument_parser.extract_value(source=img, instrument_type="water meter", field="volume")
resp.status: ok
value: 77.68 ft³
